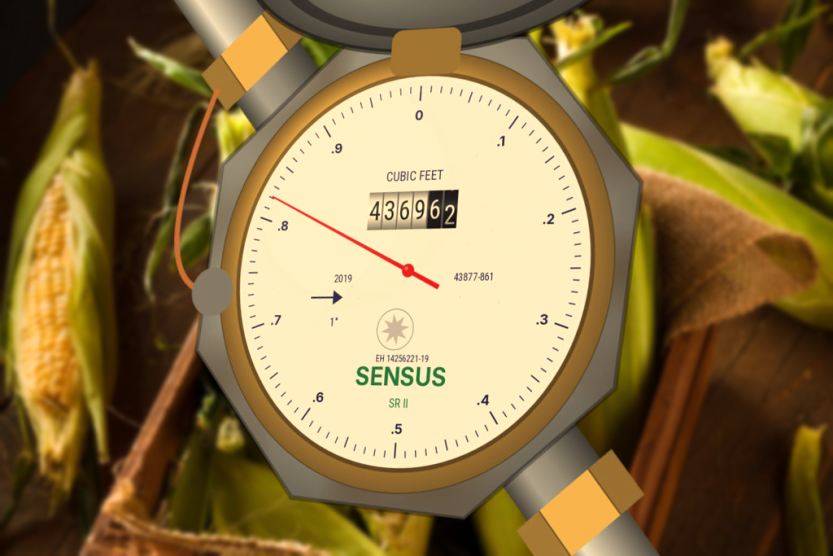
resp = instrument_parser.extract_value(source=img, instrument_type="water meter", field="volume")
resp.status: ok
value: 436961.82 ft³
